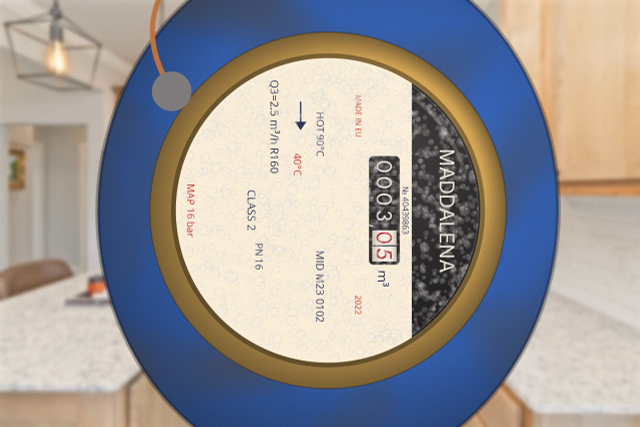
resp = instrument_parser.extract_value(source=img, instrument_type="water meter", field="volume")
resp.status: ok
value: 3.05 m³
